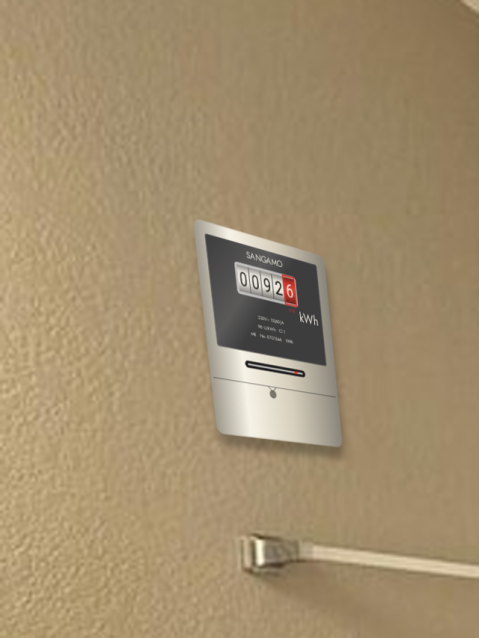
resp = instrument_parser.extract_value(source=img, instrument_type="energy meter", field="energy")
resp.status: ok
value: 92.6 kWh
